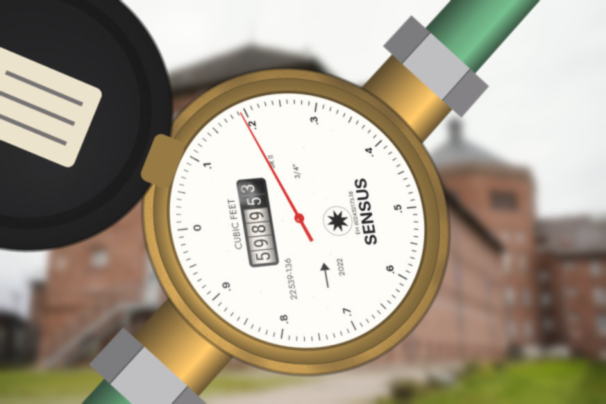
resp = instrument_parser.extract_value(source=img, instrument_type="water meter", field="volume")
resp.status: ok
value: 598953.19 ft³
